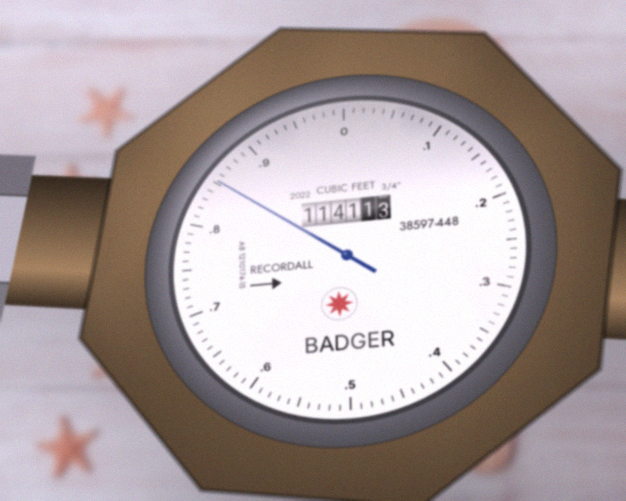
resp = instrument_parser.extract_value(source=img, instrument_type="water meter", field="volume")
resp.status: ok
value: 114112.85 ft³
